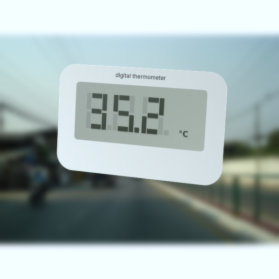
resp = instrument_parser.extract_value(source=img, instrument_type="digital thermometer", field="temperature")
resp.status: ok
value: 35.2 °C
